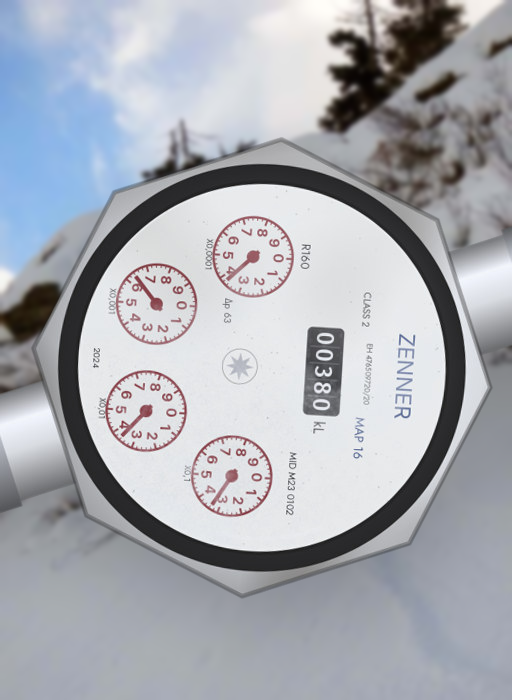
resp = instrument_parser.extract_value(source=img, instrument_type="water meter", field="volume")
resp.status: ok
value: 380.3363 kL
